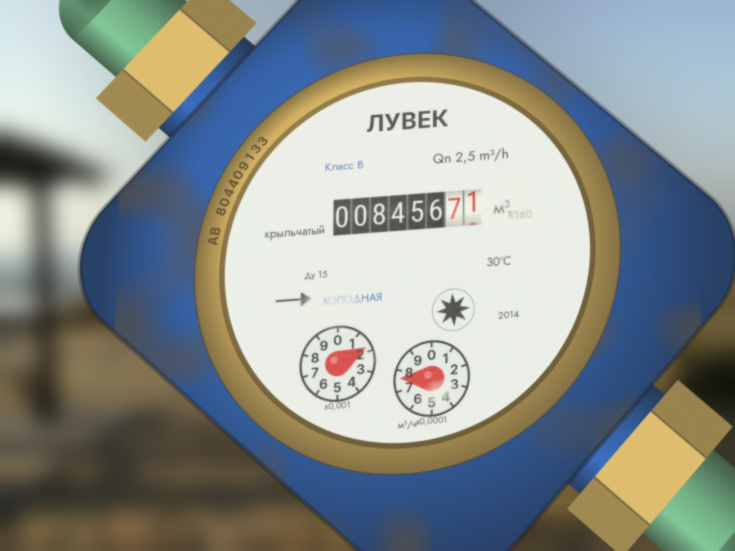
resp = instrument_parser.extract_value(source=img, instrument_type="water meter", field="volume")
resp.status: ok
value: 8456.7117 m³
